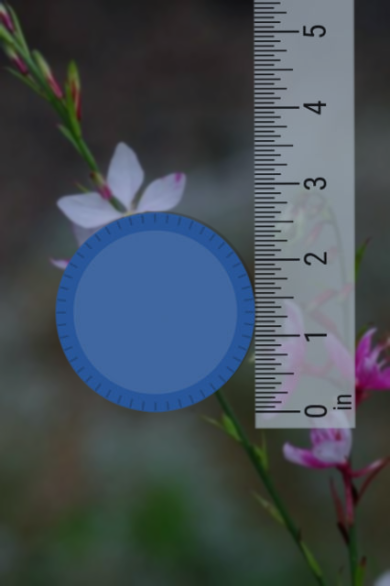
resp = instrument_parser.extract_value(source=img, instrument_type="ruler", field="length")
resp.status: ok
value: 2.625 in
